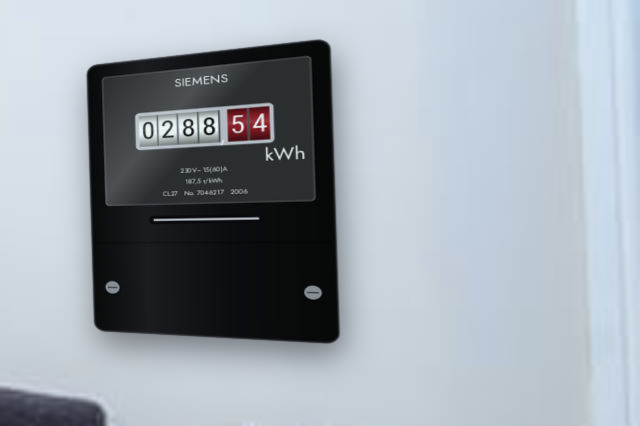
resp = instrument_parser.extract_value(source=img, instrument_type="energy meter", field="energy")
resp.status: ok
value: 288.54 kWh
